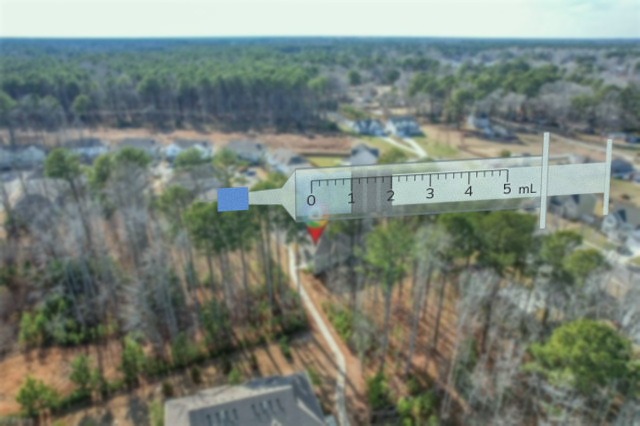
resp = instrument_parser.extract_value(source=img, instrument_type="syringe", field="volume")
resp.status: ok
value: 1 mL
